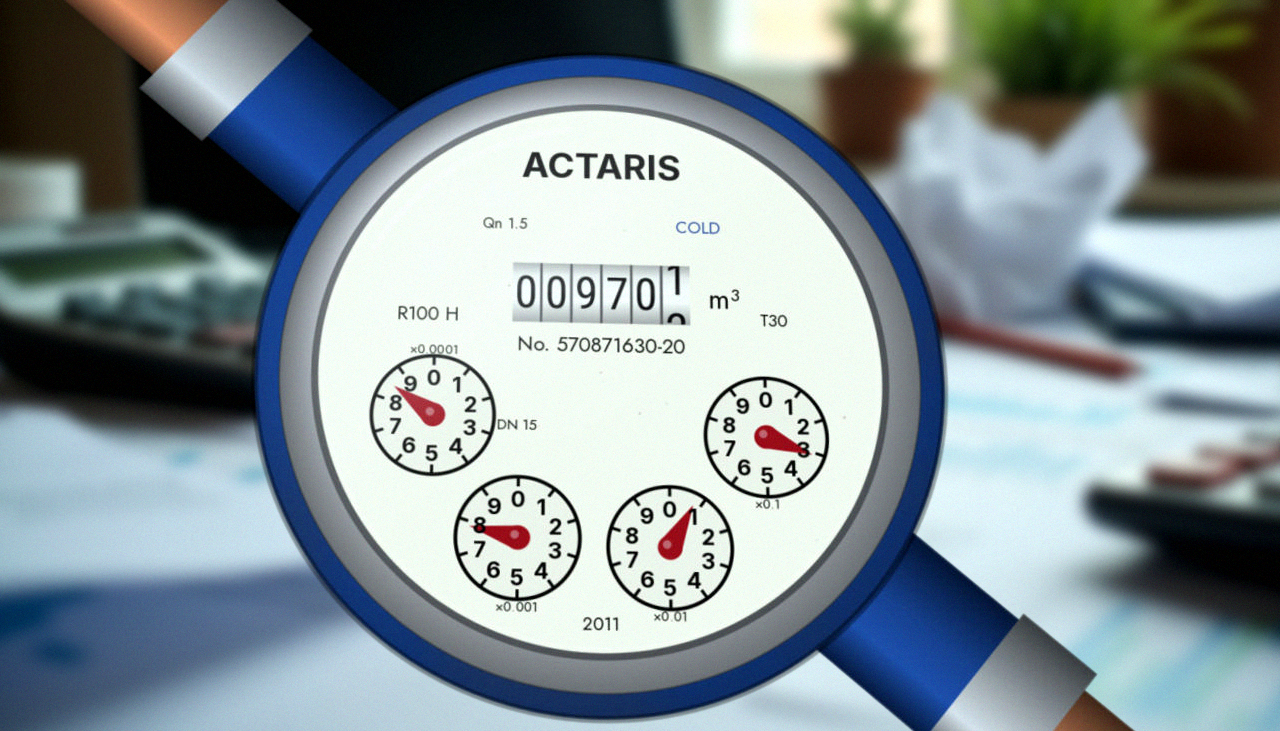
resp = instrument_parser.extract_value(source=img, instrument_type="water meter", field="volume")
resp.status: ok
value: 9701.3078 m³
